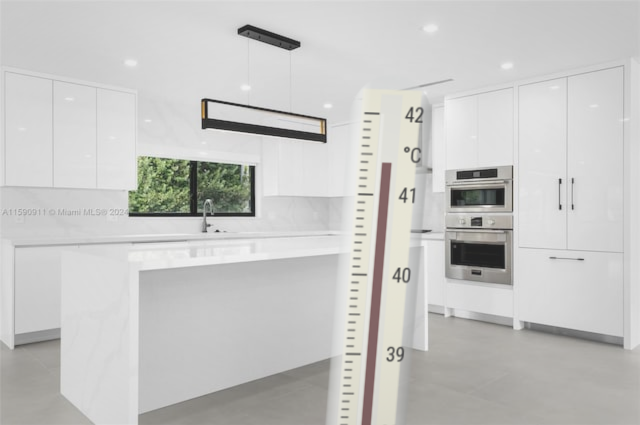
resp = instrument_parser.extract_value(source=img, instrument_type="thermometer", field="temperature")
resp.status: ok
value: 41.4 °C
